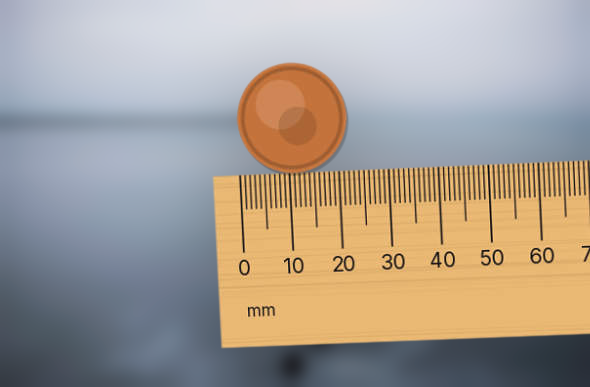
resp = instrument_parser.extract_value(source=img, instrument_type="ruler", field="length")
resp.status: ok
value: 22 mm
